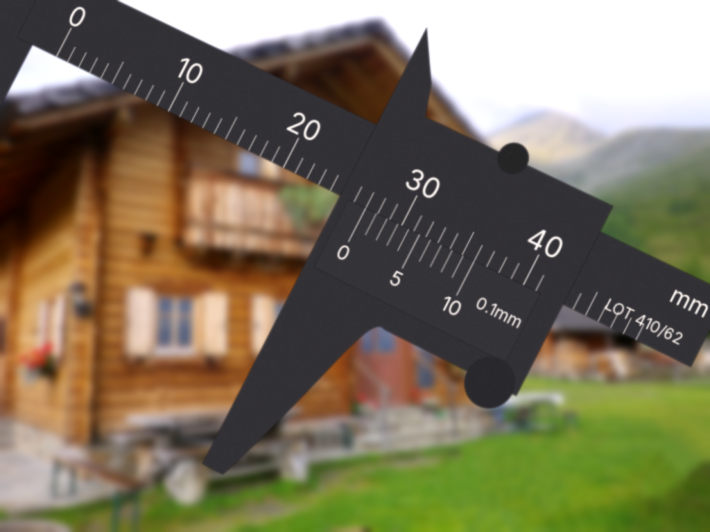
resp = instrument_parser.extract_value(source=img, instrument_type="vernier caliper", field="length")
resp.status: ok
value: 27.0 mm
